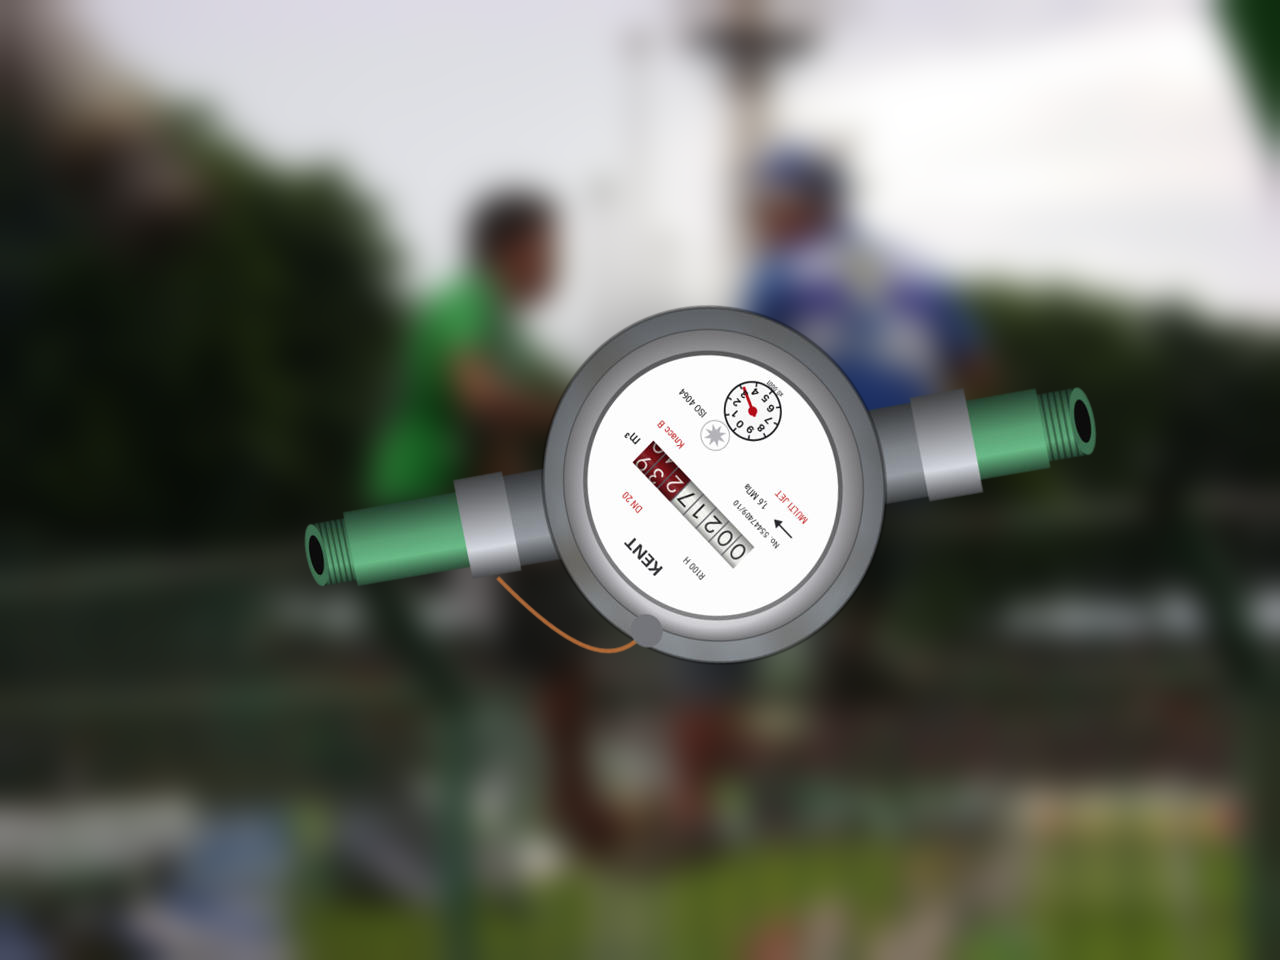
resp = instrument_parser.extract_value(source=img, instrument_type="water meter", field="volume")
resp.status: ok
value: 217.2393 m³
